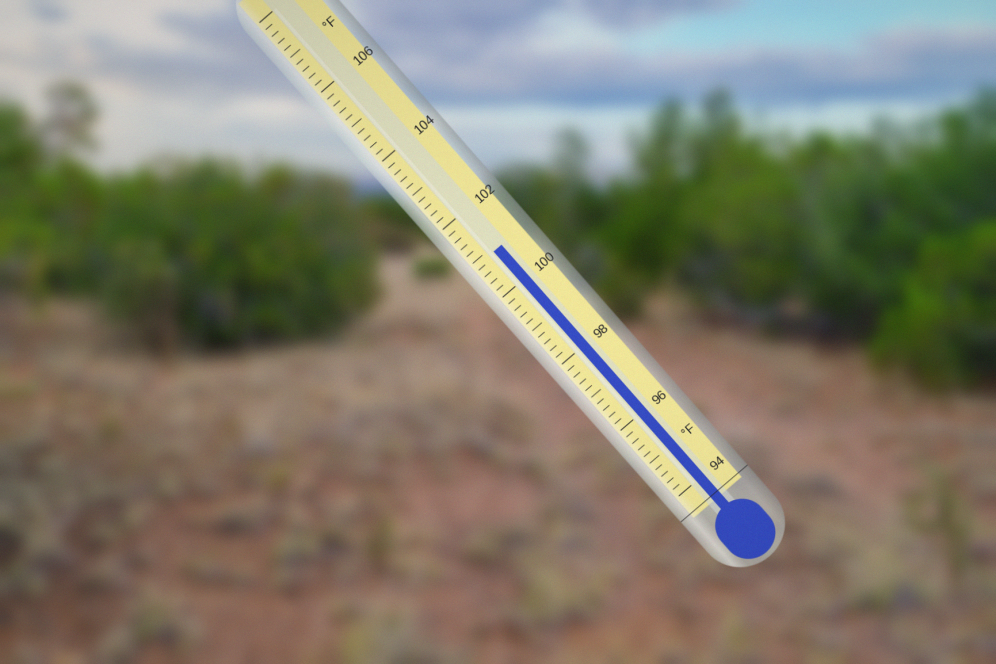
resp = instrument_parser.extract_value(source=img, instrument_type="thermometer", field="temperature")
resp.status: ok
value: 100.9 °F
